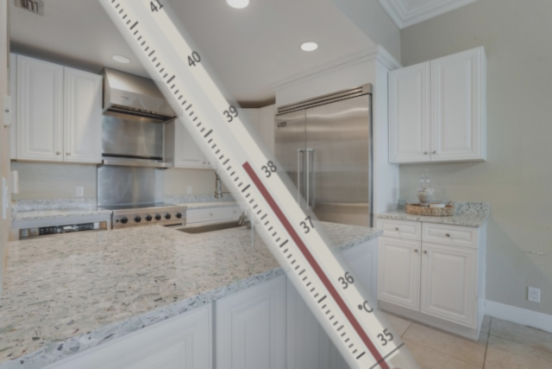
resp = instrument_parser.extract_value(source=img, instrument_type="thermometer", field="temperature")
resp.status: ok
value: 38.3 °C
